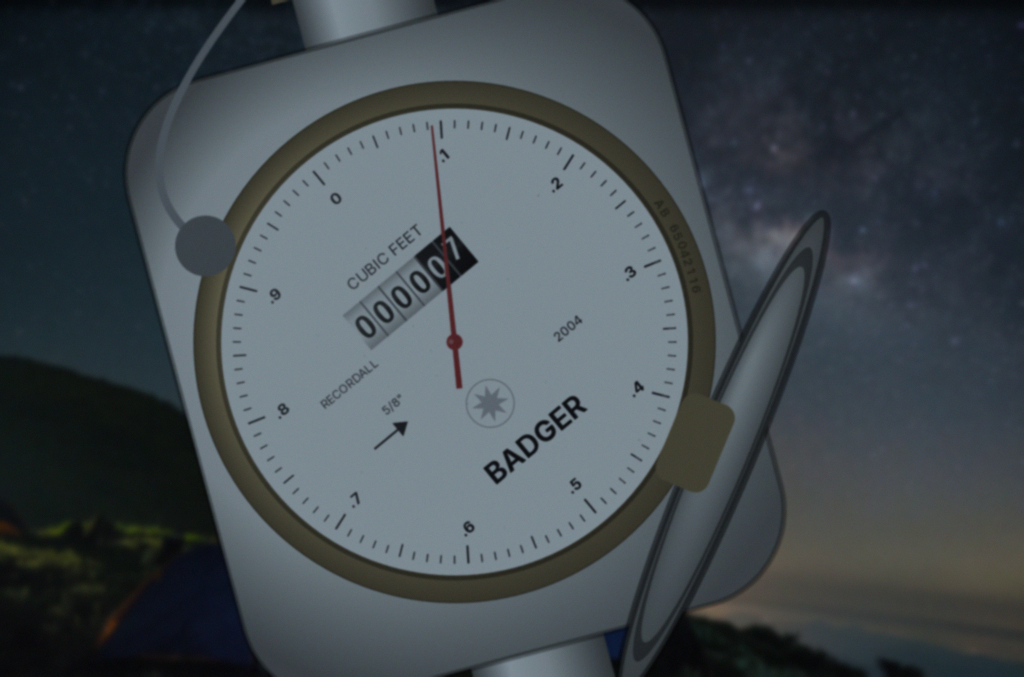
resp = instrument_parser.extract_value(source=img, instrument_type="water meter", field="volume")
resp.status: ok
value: 7.09 ft³
